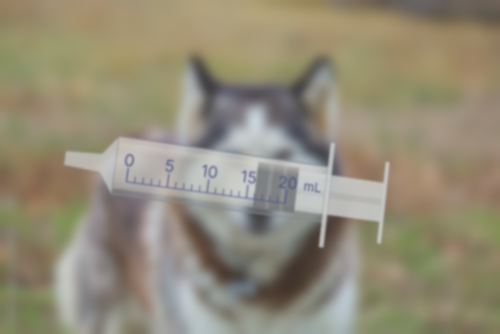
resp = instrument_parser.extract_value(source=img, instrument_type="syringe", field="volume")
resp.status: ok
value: 16 mL
